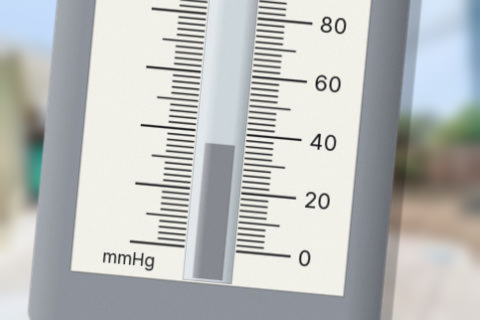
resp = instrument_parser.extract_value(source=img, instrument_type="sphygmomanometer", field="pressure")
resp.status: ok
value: 36 mmHg
